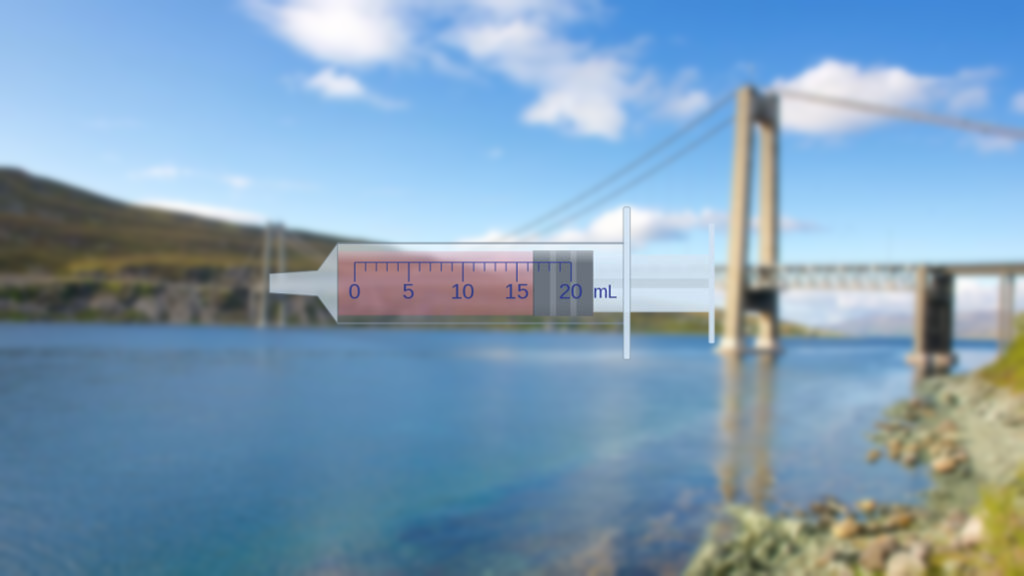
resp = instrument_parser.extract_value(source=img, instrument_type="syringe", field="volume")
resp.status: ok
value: 16.5 mL
